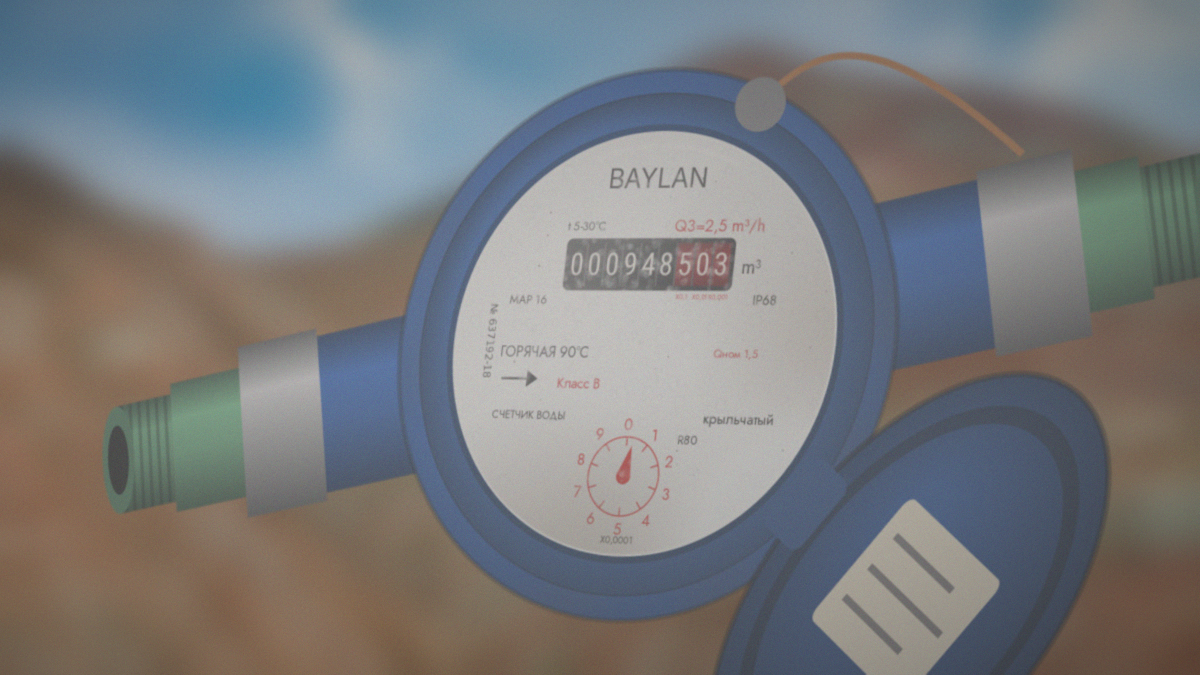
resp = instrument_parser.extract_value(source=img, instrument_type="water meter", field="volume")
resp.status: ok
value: 948.5030 m³
